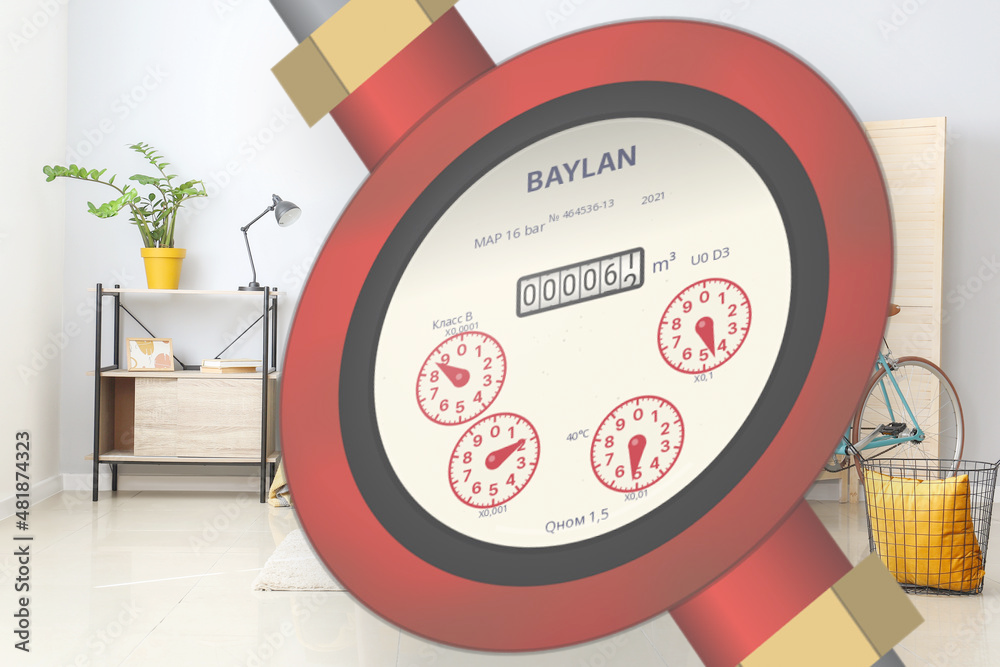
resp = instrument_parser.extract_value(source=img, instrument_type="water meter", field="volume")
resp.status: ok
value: 61.4518 m³
